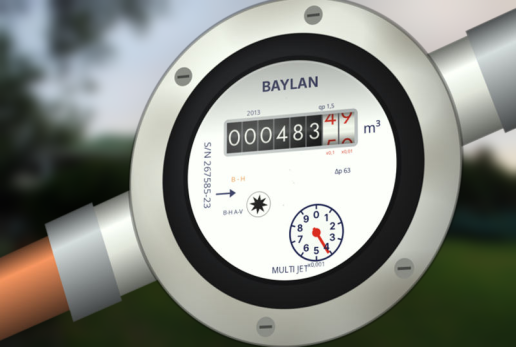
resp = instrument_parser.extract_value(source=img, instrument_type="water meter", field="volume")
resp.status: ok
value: 483.494 m³
